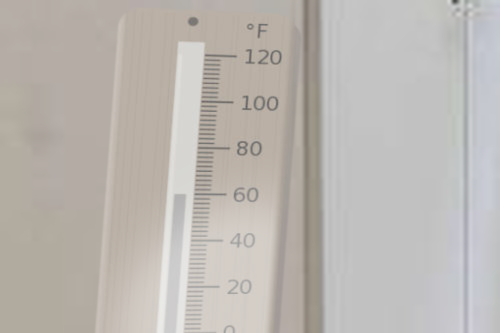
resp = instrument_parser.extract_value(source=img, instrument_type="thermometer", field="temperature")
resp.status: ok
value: 60 °F
